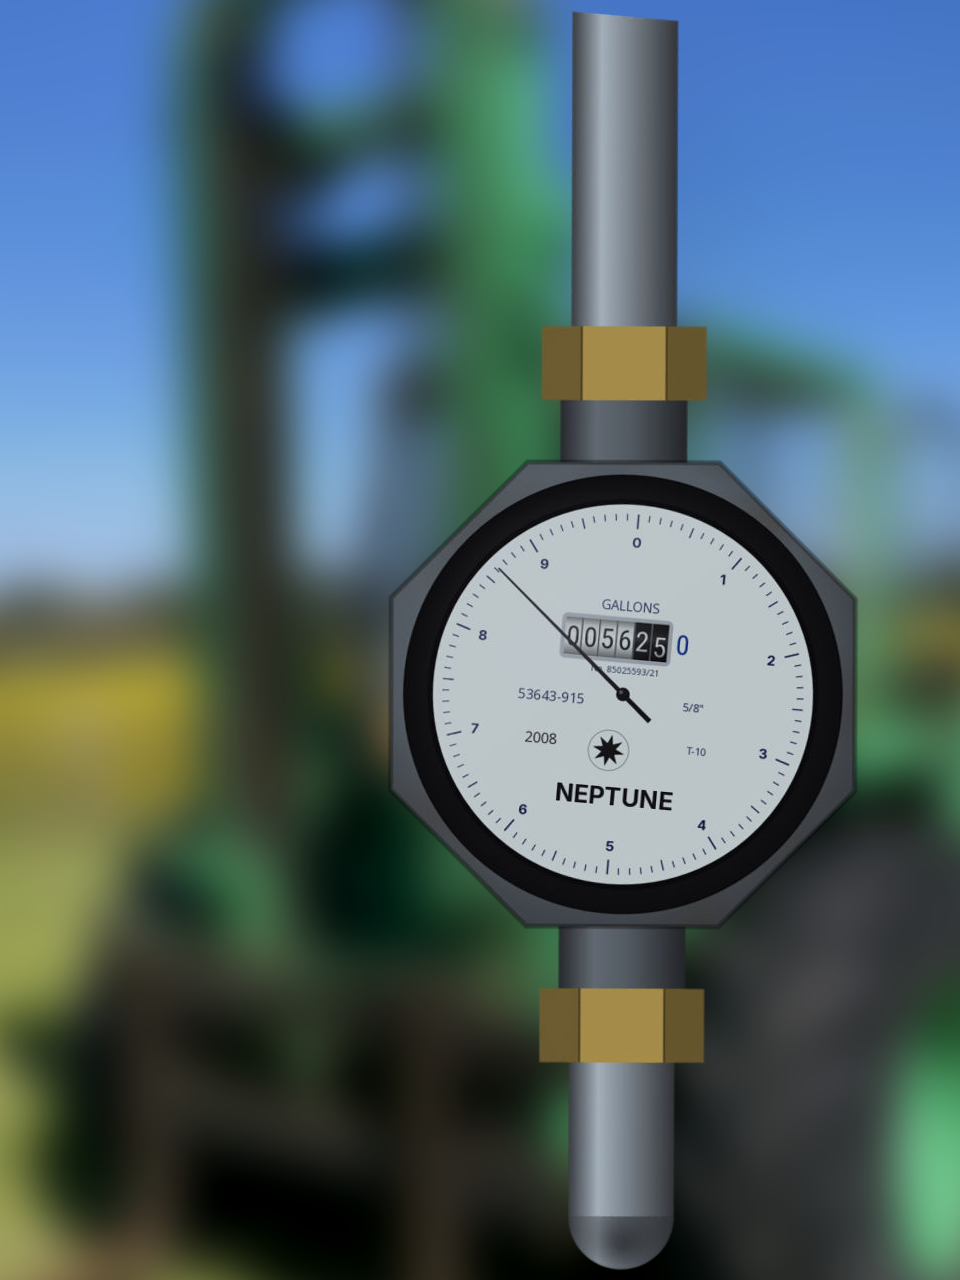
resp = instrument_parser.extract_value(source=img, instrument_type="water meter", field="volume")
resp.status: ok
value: 56248.6 gal
